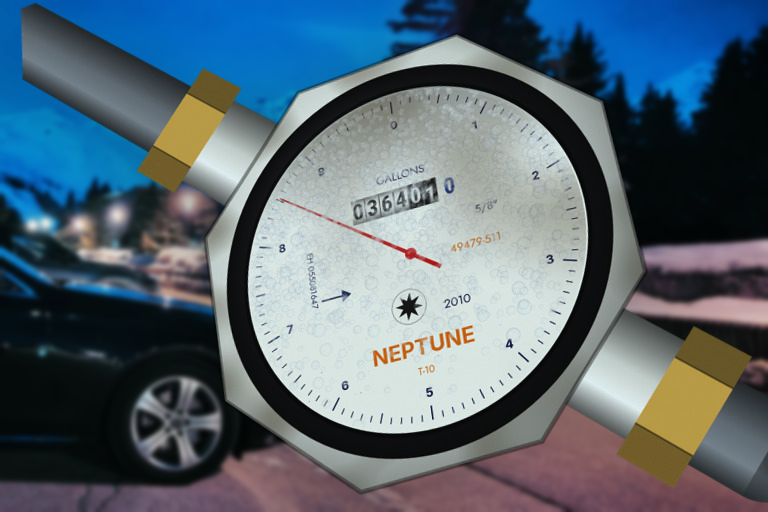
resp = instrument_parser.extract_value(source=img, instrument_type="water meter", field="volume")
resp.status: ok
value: 364008.5 gal
